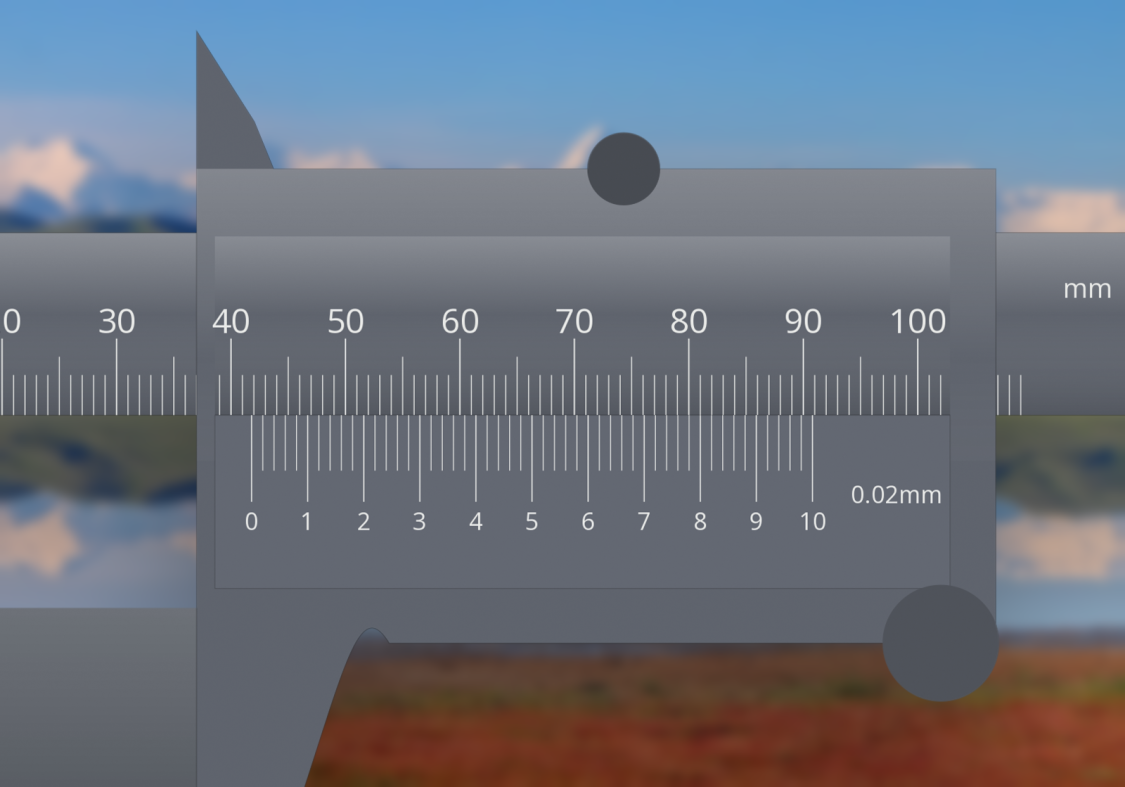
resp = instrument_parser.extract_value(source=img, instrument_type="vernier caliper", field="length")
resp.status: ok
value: 41.8 mm
